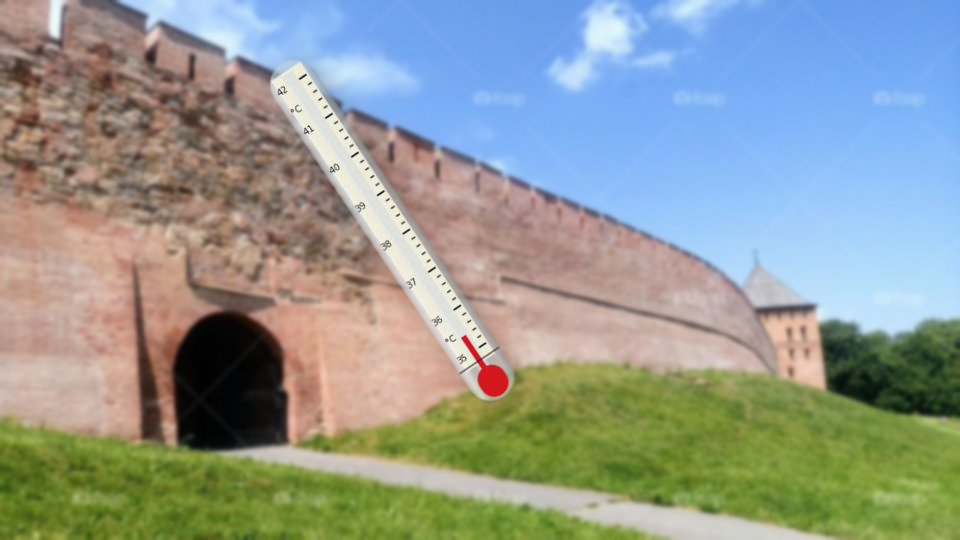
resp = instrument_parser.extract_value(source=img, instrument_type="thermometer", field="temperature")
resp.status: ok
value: 35.4 °C
